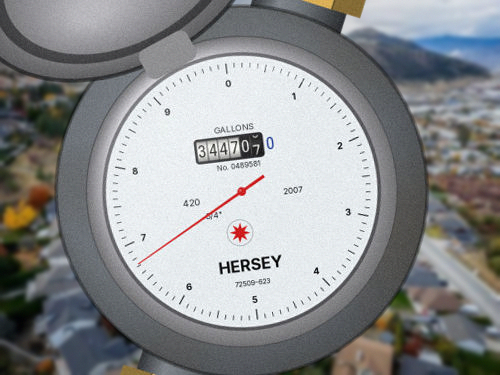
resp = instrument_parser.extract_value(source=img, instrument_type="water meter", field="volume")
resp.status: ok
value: 3447066.7 gal
